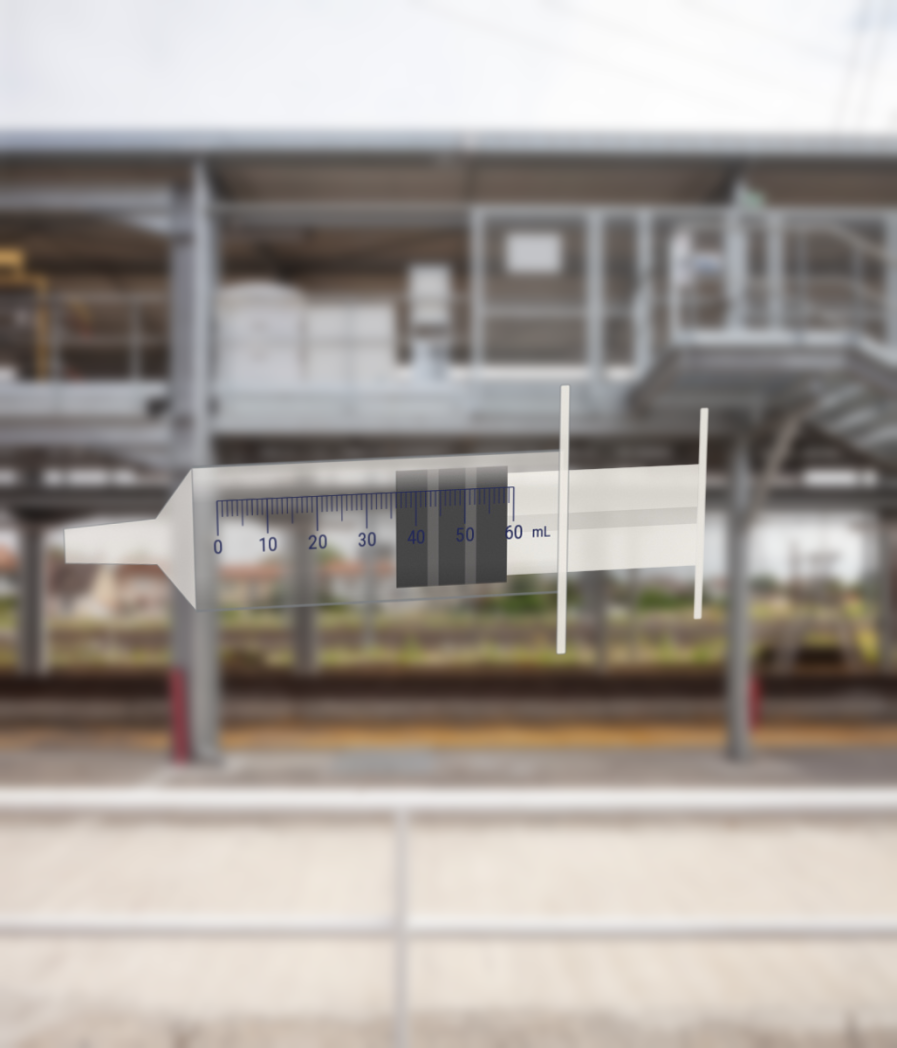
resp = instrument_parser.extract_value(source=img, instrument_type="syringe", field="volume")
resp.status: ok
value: 36 mL
